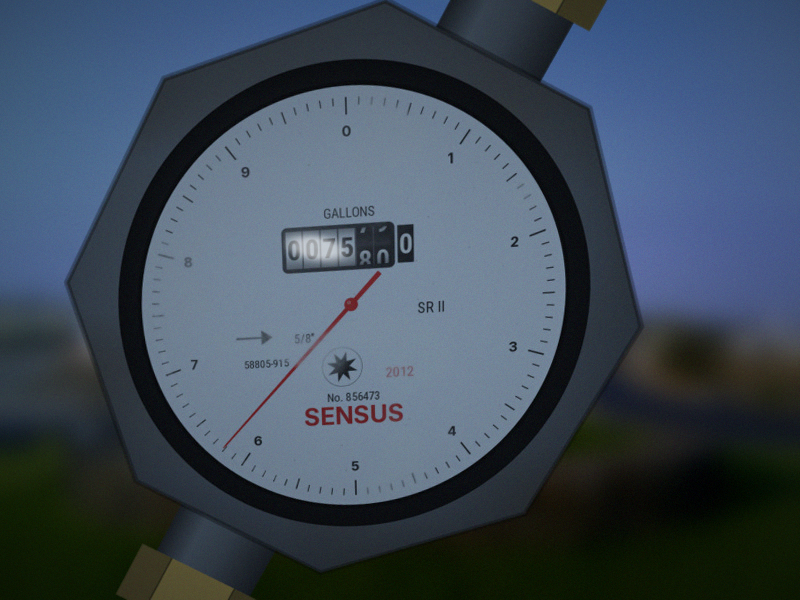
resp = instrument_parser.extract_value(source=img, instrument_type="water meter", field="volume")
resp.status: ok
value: 75796.2 gal
